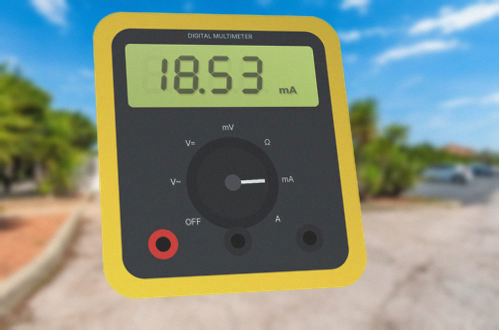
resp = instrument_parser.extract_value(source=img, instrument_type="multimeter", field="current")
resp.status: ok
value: 18.53 mA
